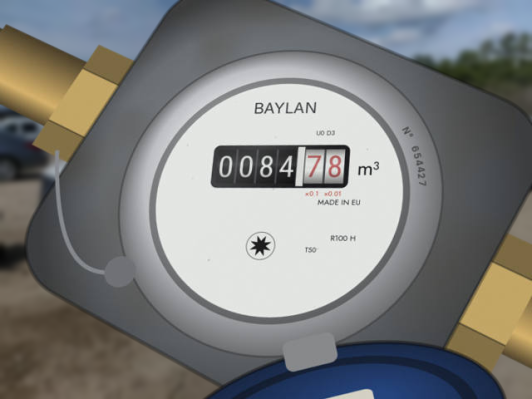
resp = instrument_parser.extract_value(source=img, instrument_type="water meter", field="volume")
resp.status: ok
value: 84.78 m³
